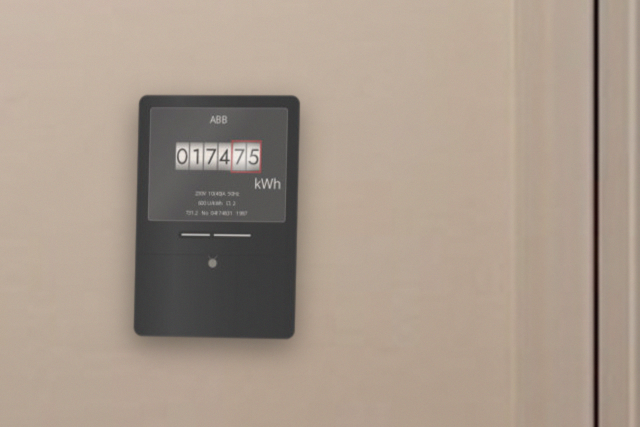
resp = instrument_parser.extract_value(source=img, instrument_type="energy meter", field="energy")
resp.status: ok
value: 174.75 kWh
